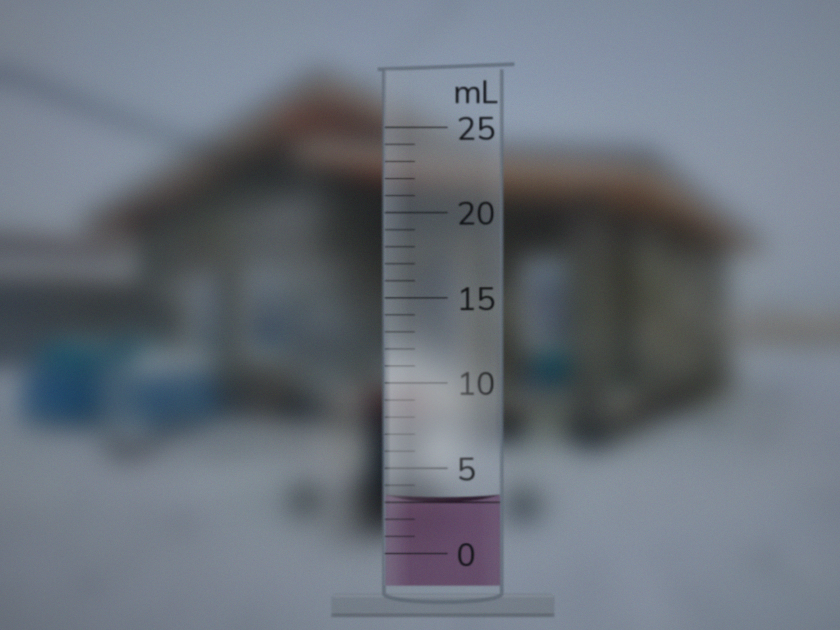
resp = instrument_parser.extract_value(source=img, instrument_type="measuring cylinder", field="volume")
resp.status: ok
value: 3 mL
